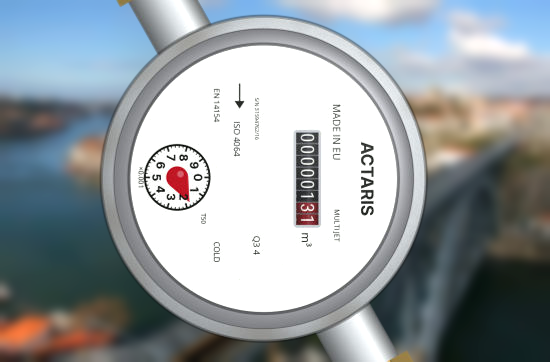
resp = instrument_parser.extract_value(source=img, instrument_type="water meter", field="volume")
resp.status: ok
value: 1.311 m³
